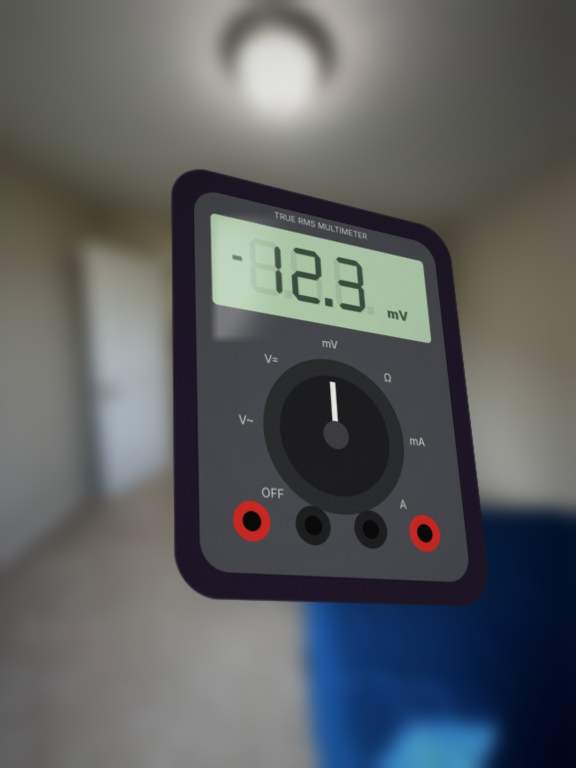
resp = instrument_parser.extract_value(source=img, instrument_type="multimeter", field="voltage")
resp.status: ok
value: -12.3 mV
